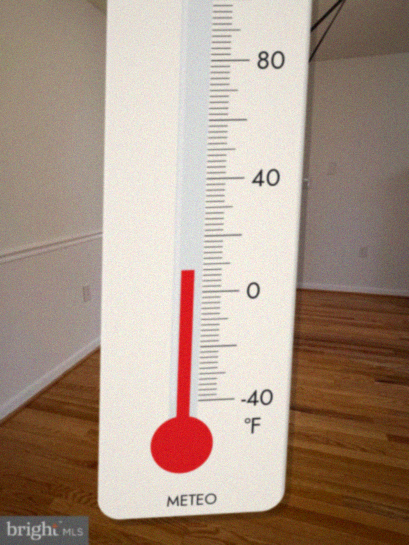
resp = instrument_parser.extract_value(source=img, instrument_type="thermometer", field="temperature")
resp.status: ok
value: 8 °F
